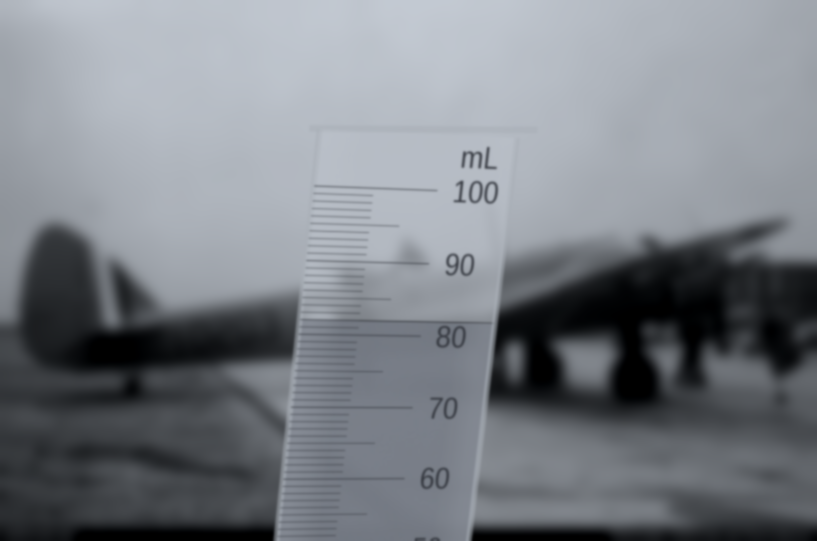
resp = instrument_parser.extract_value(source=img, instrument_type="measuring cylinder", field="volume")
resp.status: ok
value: 82 mL
